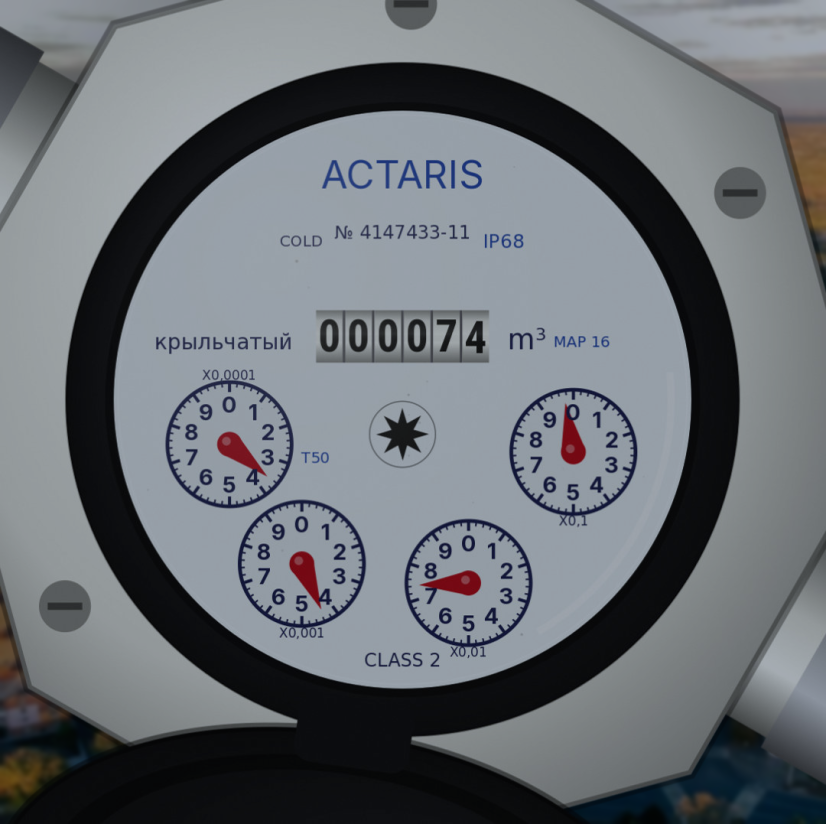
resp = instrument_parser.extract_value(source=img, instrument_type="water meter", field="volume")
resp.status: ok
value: 73.9743 m³
